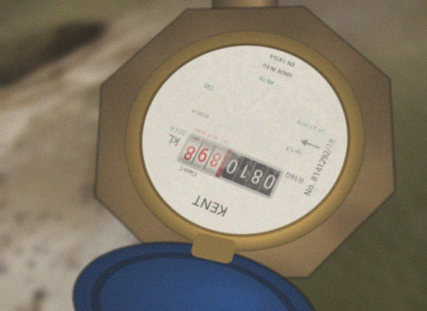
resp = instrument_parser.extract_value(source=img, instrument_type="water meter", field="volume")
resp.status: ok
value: 810.898 kL
